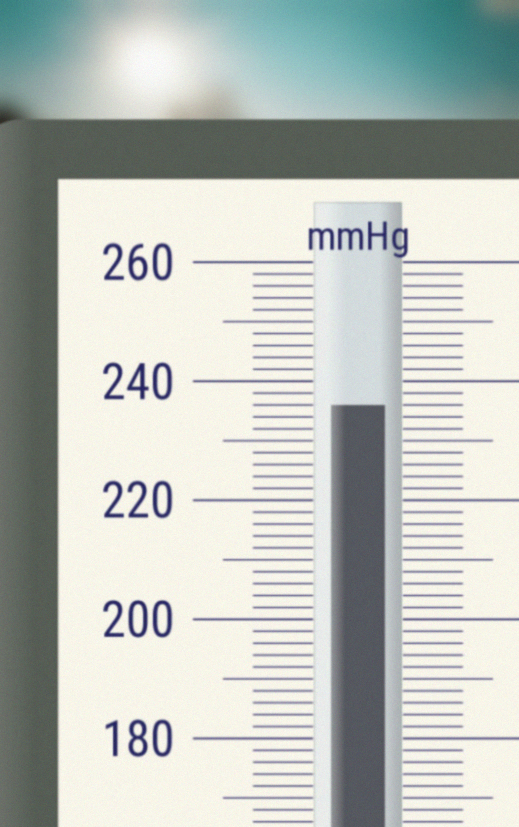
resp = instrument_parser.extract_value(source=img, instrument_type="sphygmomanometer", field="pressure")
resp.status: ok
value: 236 mmHg
